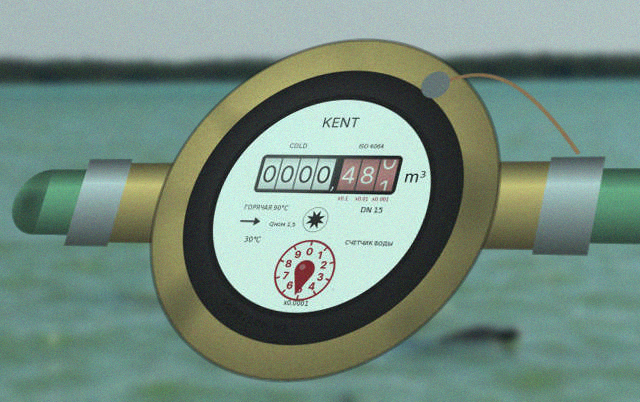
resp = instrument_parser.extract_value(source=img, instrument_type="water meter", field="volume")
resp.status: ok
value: 0.4805 m³
